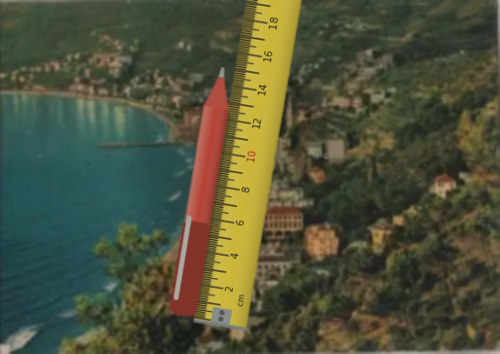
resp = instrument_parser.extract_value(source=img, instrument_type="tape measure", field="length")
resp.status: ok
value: 15 cm
